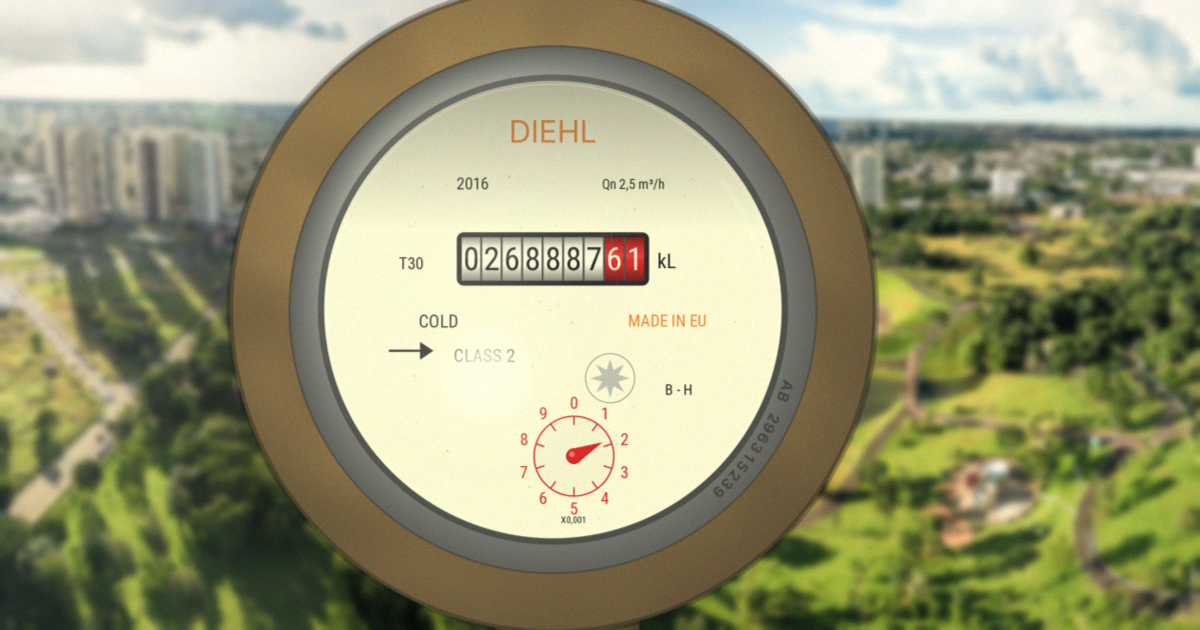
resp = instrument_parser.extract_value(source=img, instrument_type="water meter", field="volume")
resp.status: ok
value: 268887.611 kL
